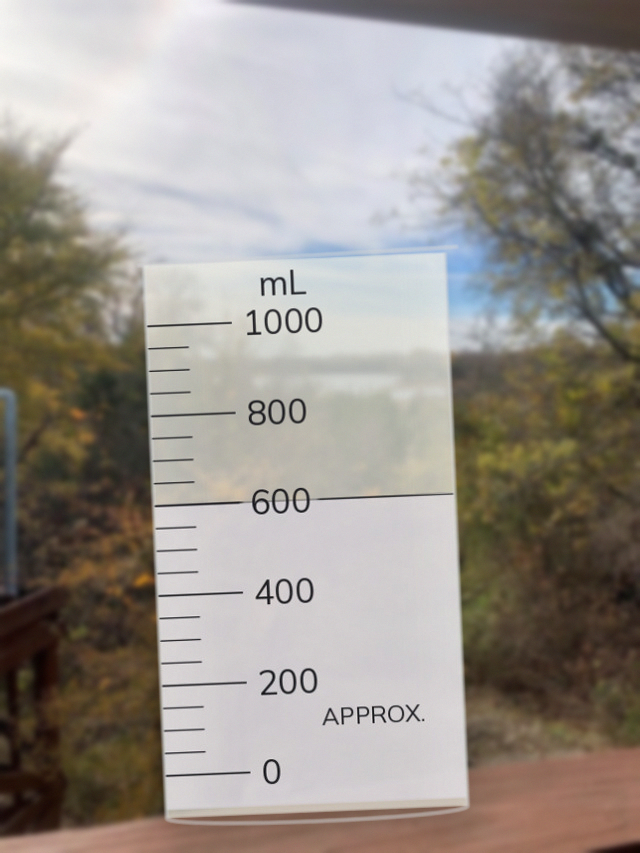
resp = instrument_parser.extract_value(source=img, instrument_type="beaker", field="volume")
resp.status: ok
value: 600 mL
